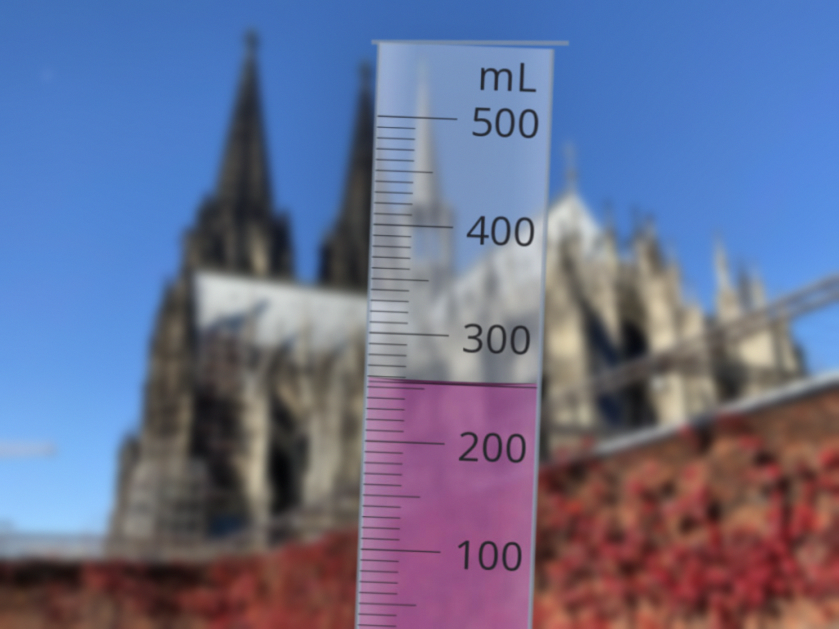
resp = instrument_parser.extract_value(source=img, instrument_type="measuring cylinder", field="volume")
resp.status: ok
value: 255 mL
